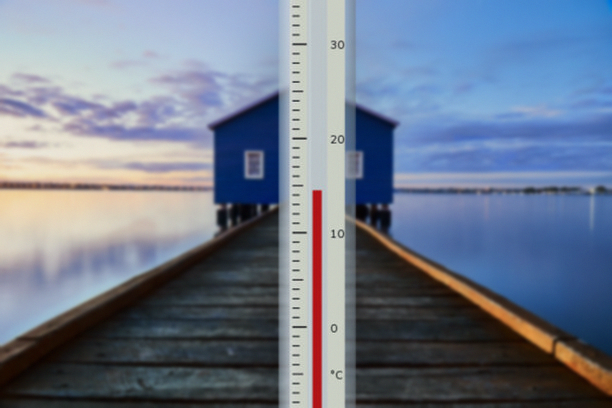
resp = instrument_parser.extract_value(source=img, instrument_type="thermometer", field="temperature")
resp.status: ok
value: 14.5 °C
